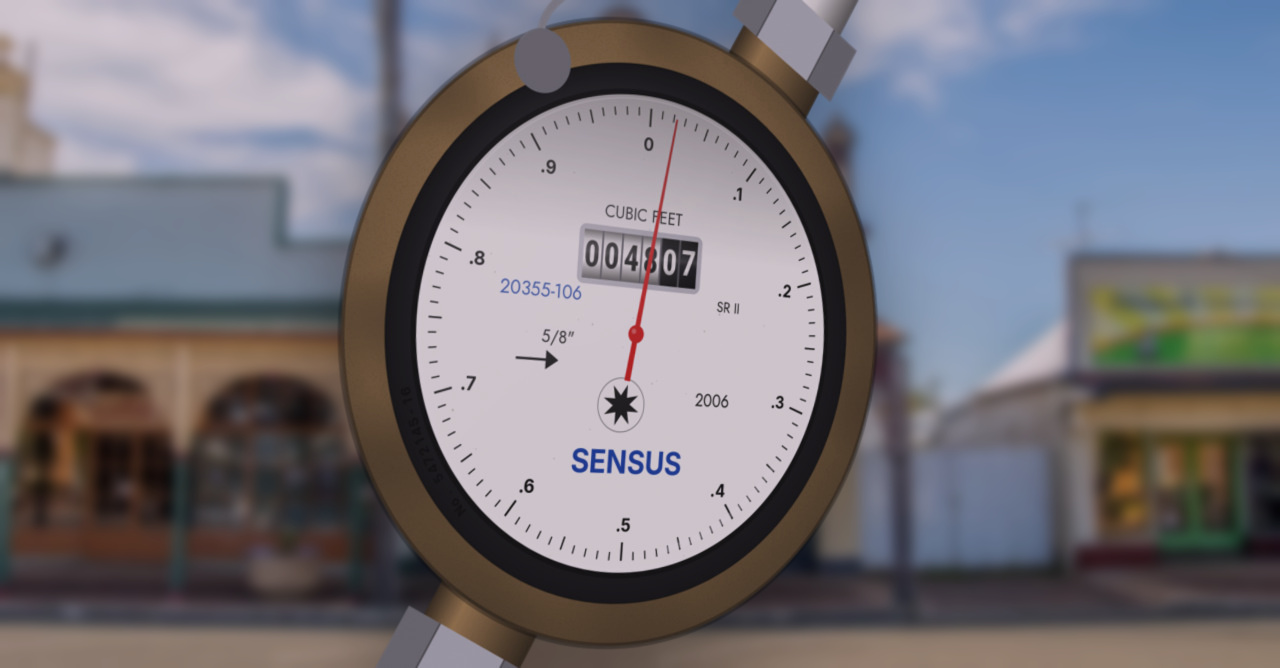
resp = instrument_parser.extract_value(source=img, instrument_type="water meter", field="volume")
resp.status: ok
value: 4807.02 ft³
